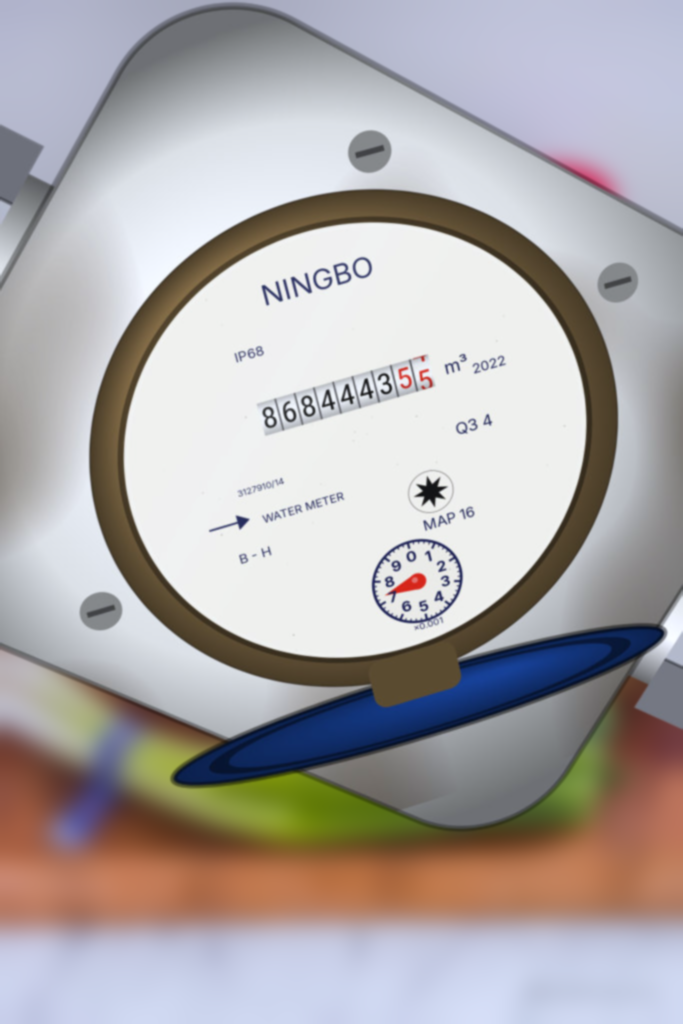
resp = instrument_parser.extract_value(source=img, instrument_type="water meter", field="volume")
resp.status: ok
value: 8684443.547 m³
